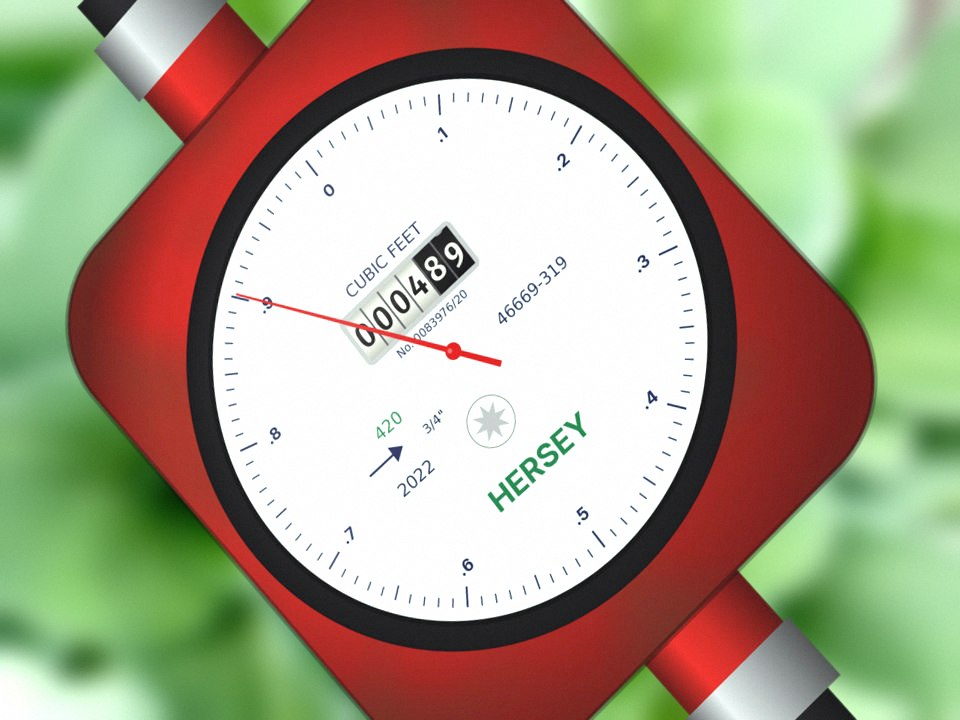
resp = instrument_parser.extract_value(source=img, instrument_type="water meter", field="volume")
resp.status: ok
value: 488.90 ft³
